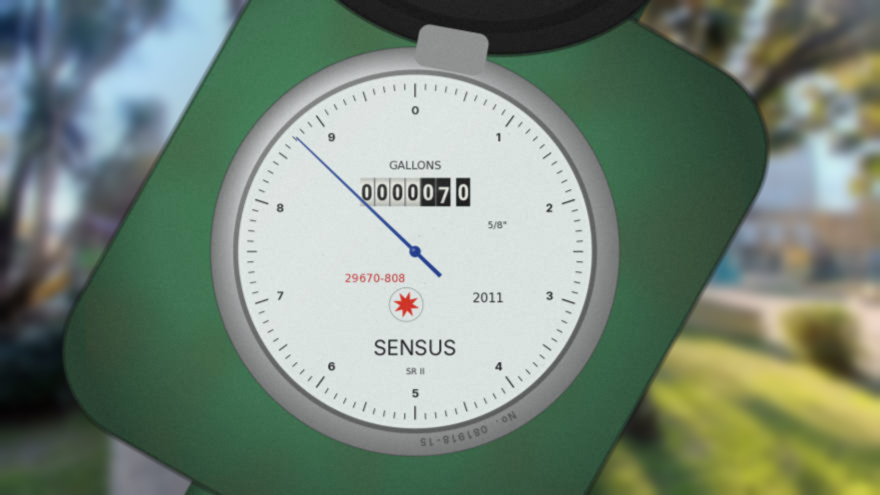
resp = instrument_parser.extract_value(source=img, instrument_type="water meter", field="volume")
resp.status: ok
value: 68.7 gal
